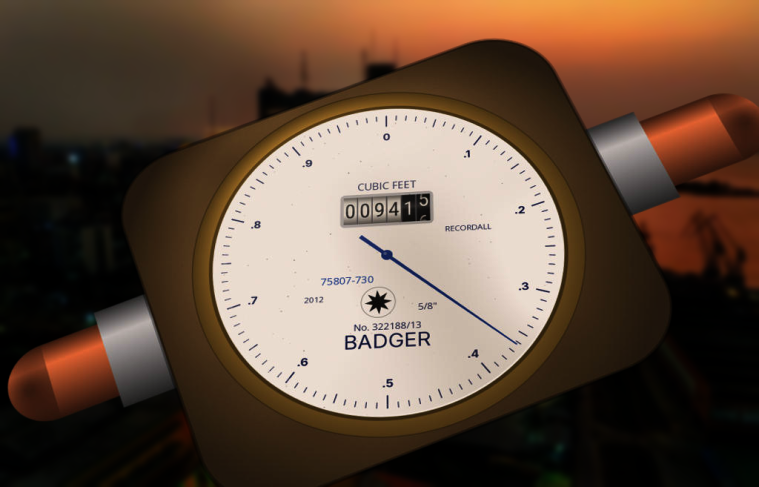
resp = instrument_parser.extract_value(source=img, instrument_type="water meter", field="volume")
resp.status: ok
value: 9415.36 ft³
